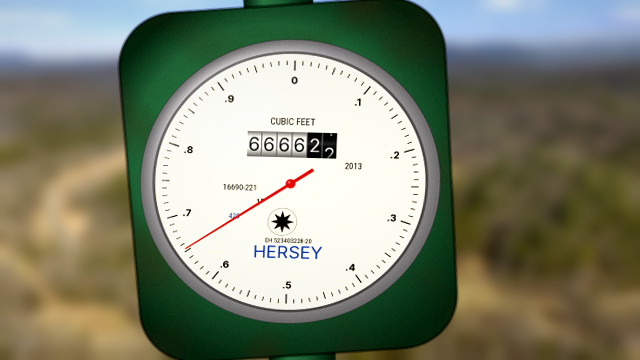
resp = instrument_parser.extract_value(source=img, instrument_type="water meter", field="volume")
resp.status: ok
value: 666621.65 ft³
